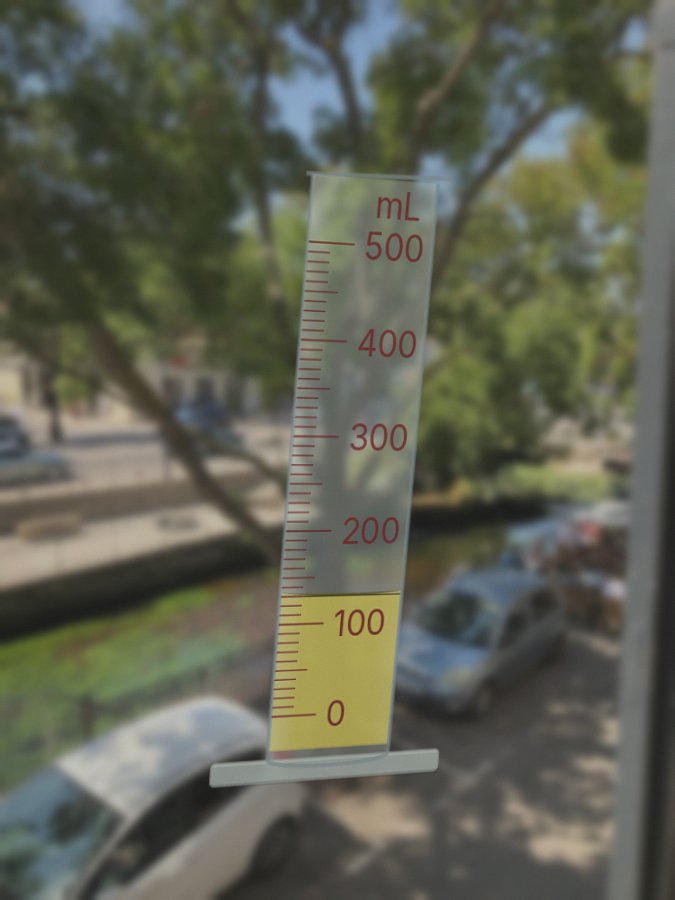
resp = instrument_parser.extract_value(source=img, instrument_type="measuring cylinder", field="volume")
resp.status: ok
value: 130 mL
